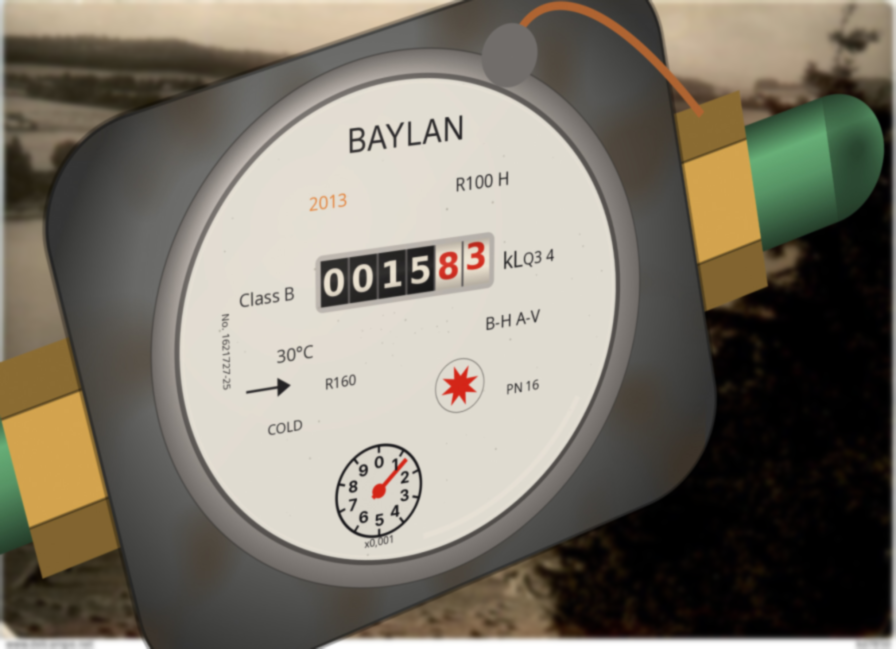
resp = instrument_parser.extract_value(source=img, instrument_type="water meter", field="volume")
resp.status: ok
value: 15.831 kL
